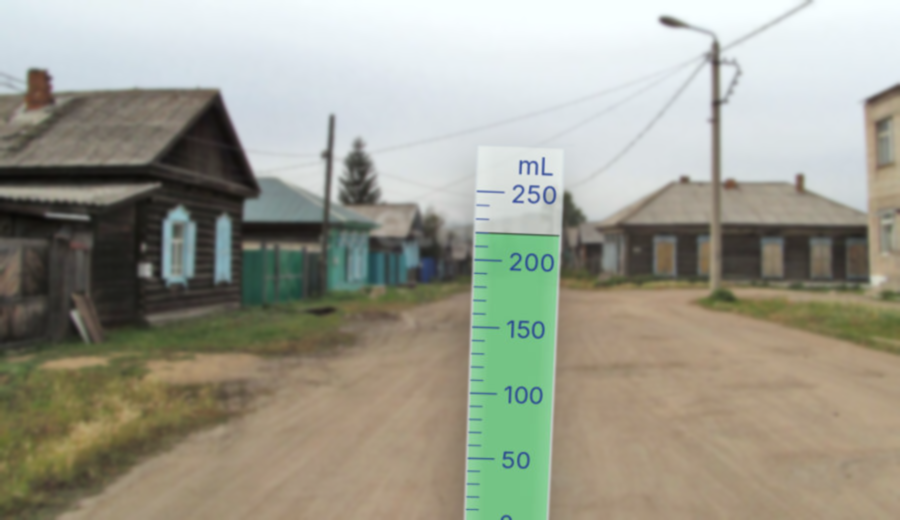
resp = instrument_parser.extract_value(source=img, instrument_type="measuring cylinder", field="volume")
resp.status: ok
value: 220 mL
